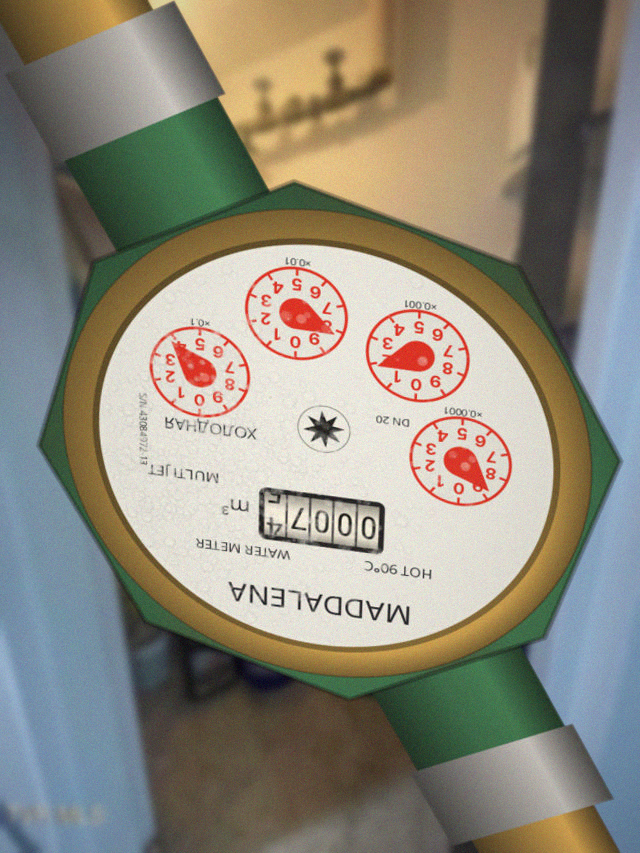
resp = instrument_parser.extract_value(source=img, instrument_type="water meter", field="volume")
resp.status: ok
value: 74.3818 m³
